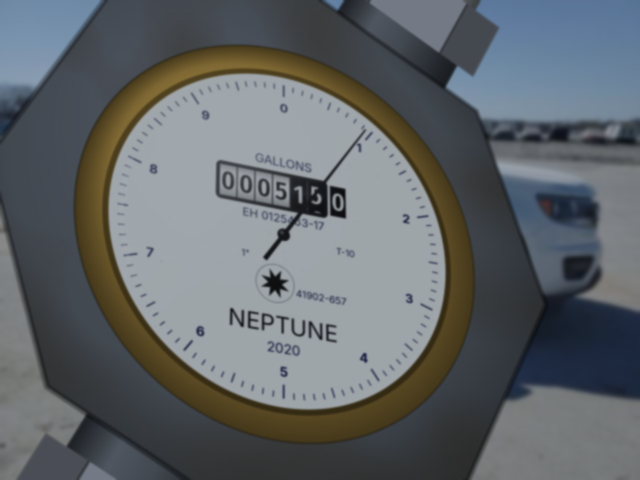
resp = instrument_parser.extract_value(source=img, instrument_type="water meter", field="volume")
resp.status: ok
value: 5150.9 gal
